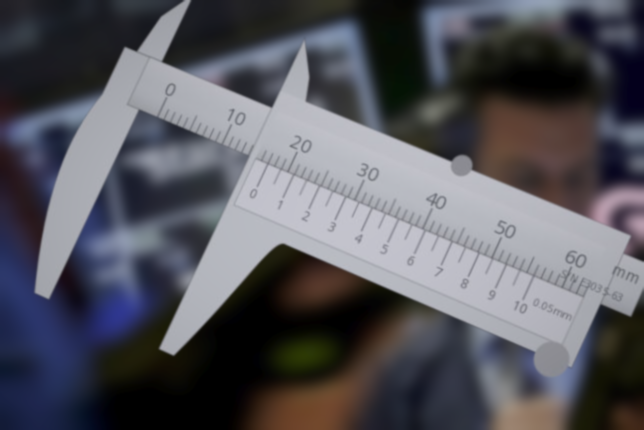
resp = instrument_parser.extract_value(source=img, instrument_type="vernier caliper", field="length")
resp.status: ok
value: 17.0 mm
